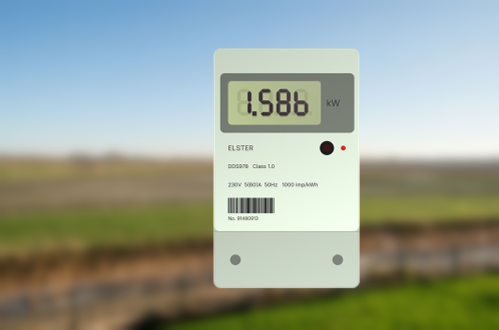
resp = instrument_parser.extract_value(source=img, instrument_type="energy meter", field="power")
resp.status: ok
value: 1.586 kW
